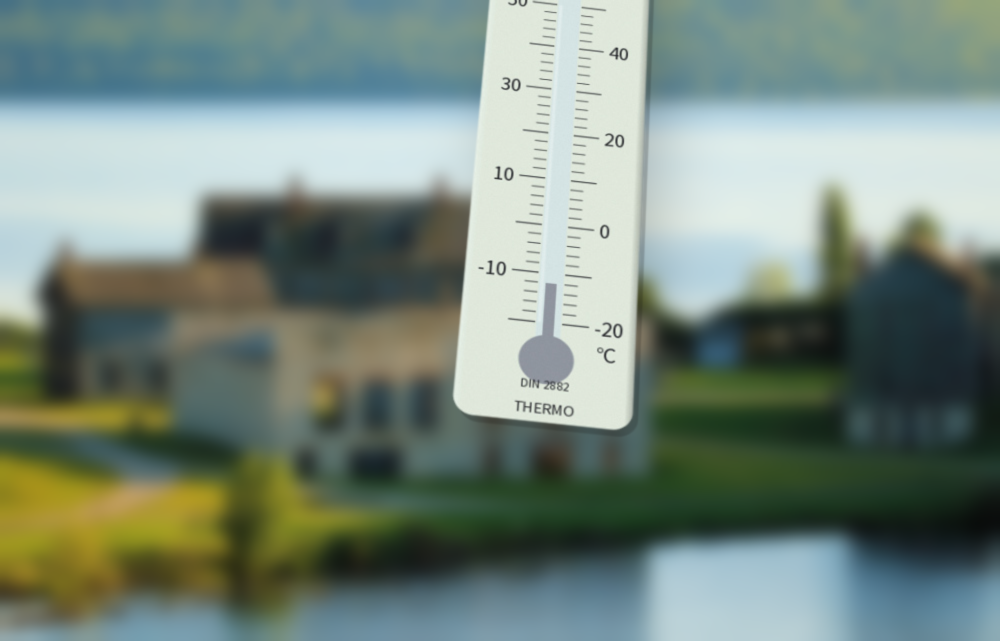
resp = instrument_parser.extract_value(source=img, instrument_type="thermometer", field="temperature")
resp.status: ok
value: -12 °C
